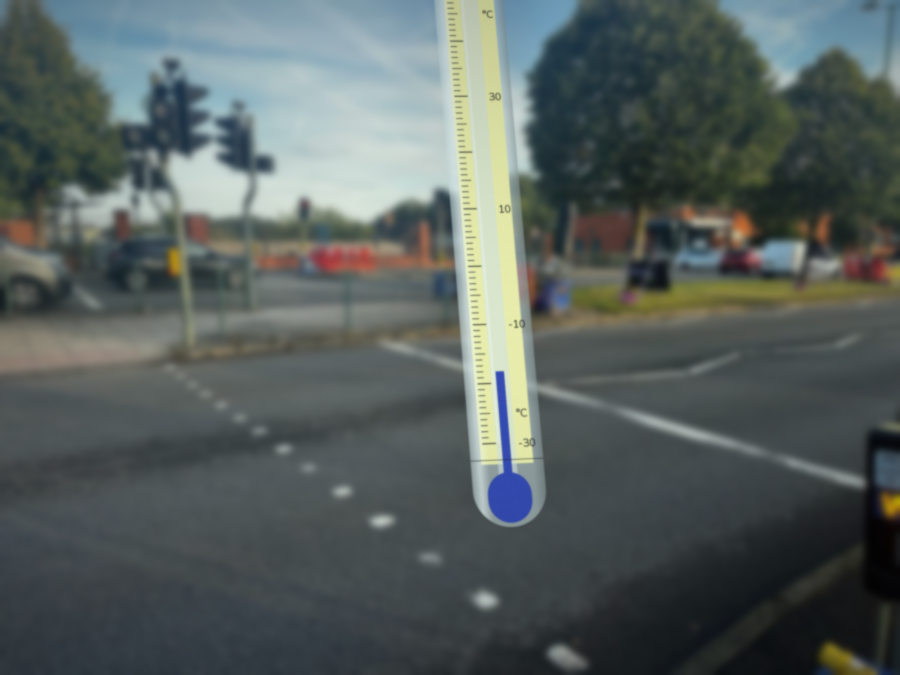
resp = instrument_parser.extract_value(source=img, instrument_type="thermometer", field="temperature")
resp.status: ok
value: -18 °C
